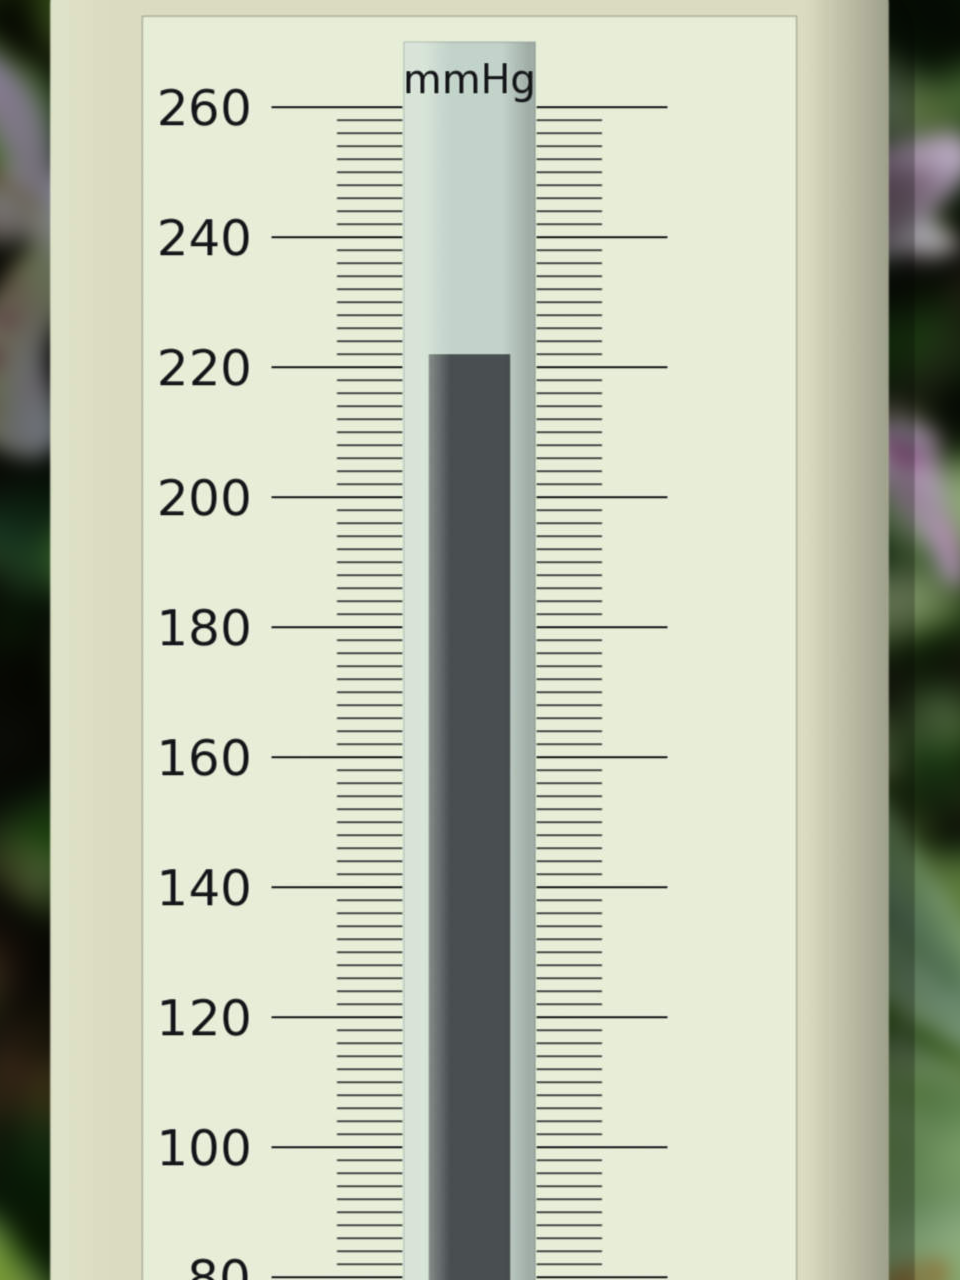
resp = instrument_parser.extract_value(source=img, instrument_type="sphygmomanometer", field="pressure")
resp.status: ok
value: 222 mmHg
